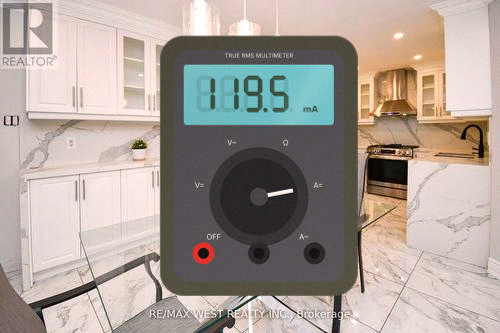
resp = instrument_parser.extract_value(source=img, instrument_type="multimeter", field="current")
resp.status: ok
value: 119.5 mA
